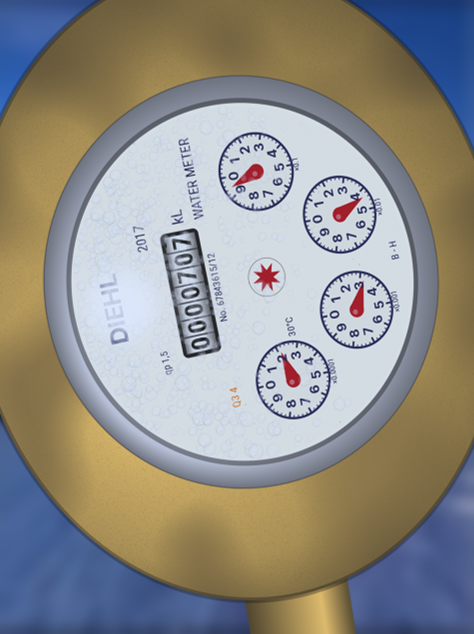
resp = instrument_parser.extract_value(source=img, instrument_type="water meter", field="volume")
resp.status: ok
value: 706.9432 kL
